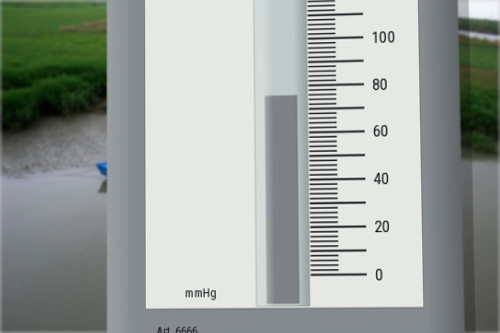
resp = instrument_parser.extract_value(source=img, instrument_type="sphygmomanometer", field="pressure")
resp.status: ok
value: 76 mmHg
